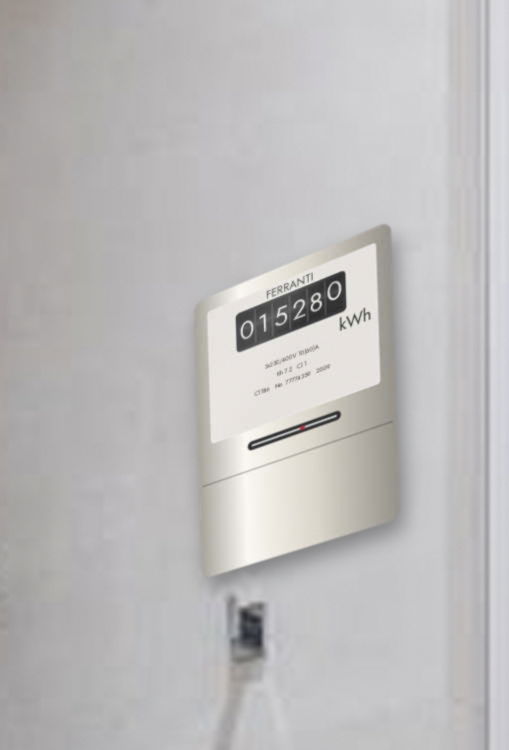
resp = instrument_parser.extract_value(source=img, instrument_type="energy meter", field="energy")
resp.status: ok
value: 15280 kWh
